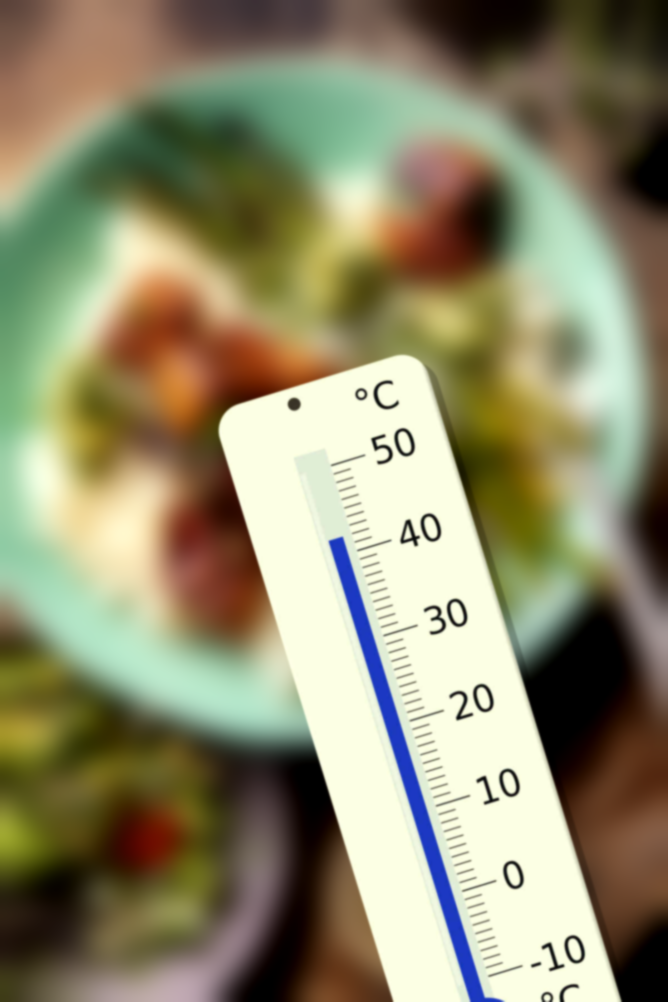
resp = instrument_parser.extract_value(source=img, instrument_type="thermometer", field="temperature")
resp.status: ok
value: 42 °C
